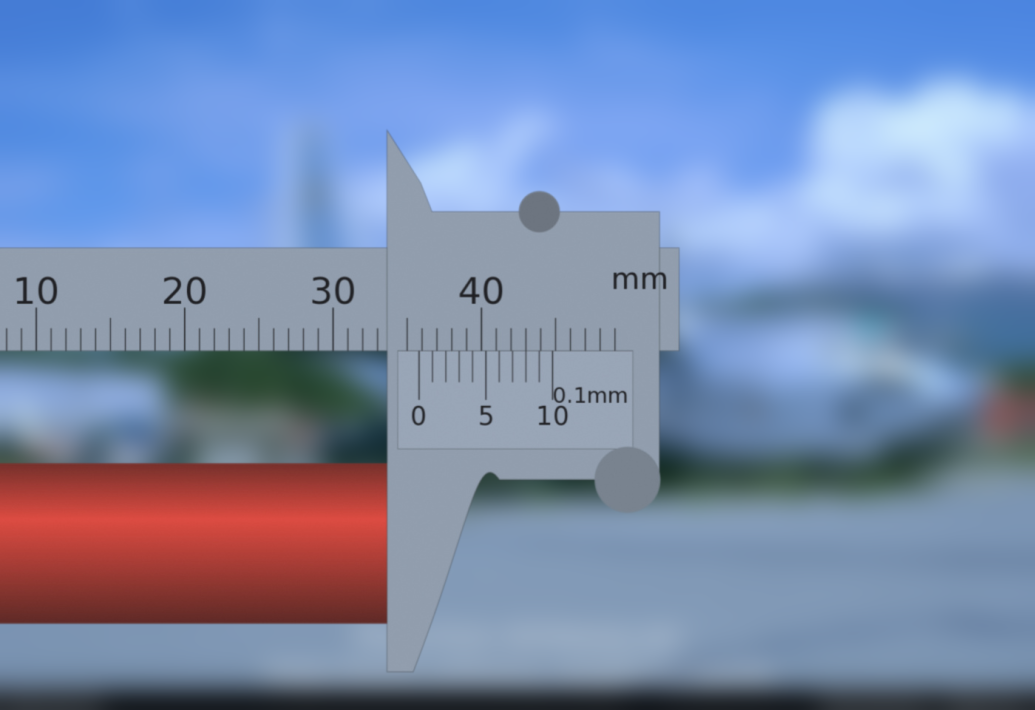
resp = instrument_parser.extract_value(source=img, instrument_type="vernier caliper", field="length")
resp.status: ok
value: 35.8 mm
